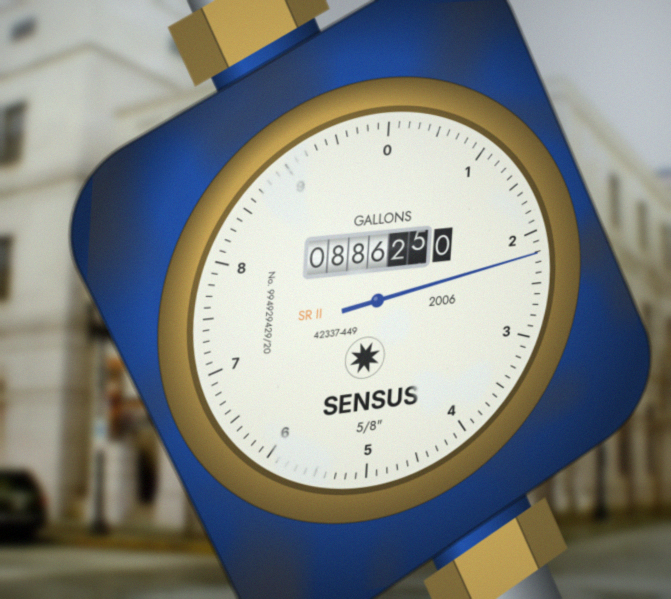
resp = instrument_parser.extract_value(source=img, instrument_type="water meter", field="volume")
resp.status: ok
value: 886252.2 gal
